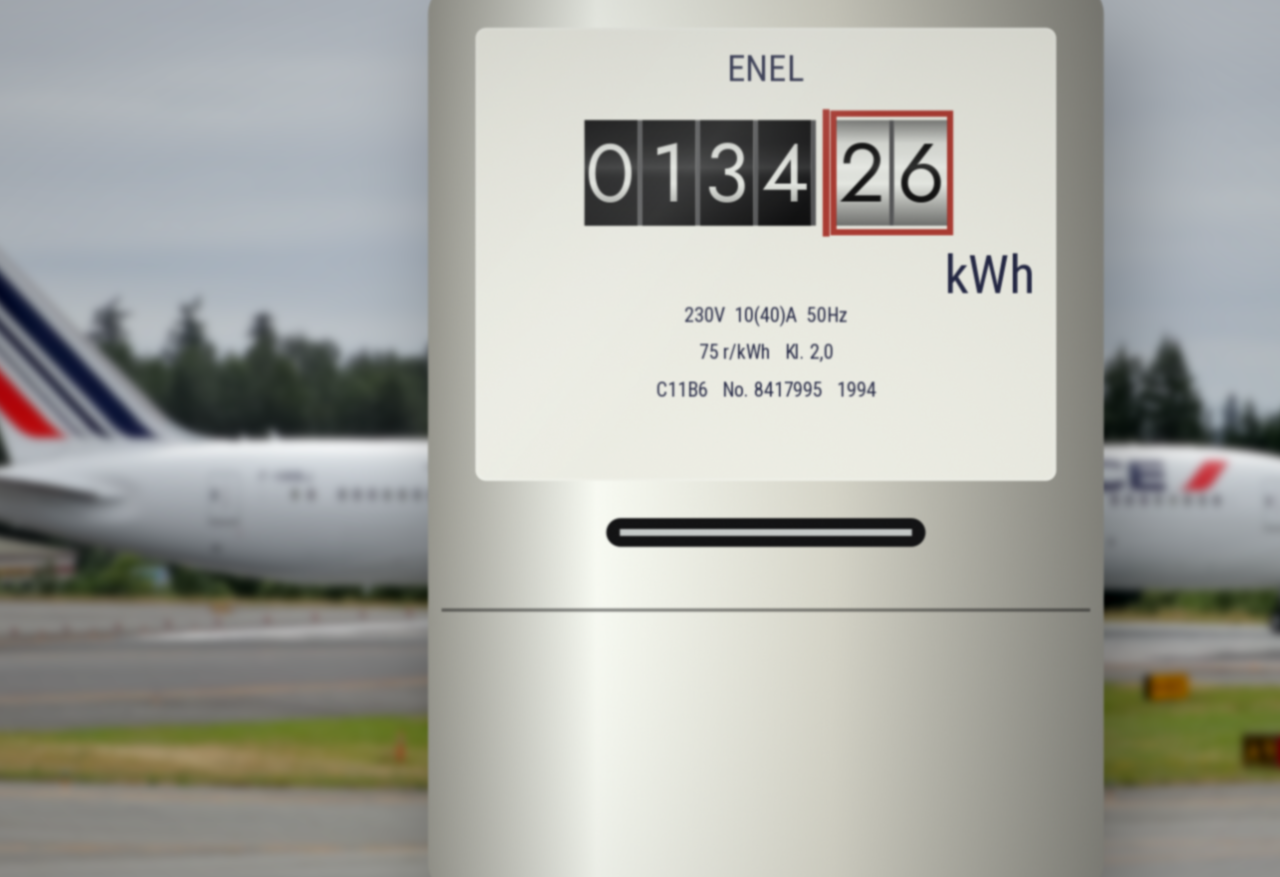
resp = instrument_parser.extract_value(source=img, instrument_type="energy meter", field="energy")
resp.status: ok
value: 134.26 kWh
